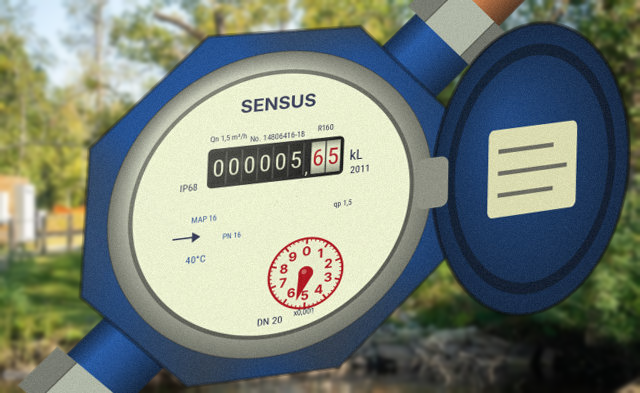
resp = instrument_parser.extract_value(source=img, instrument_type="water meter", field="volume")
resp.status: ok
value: 5.655 kL
